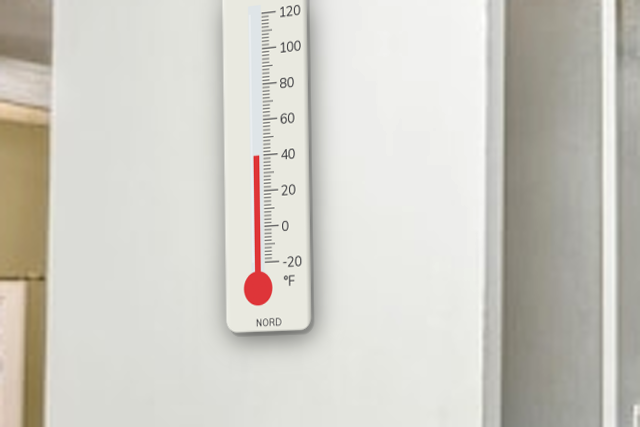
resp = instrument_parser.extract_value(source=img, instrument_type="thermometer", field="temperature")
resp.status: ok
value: 40 °F
